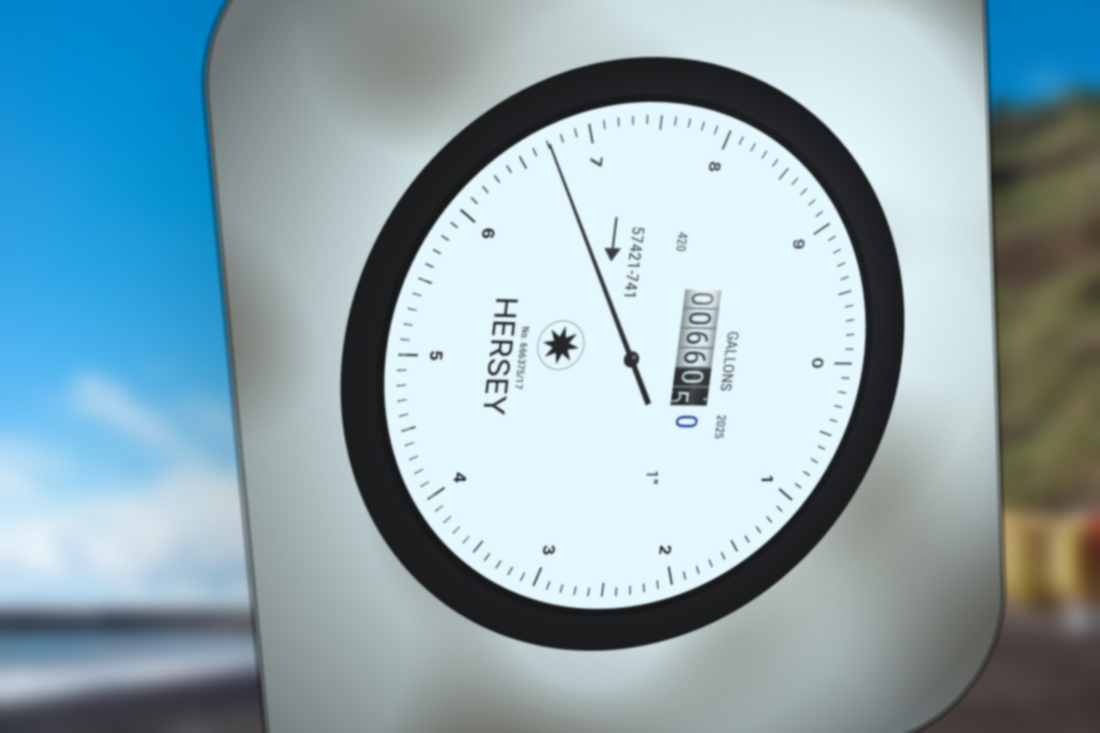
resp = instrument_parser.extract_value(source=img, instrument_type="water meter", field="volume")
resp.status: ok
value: 66046.7 gal
